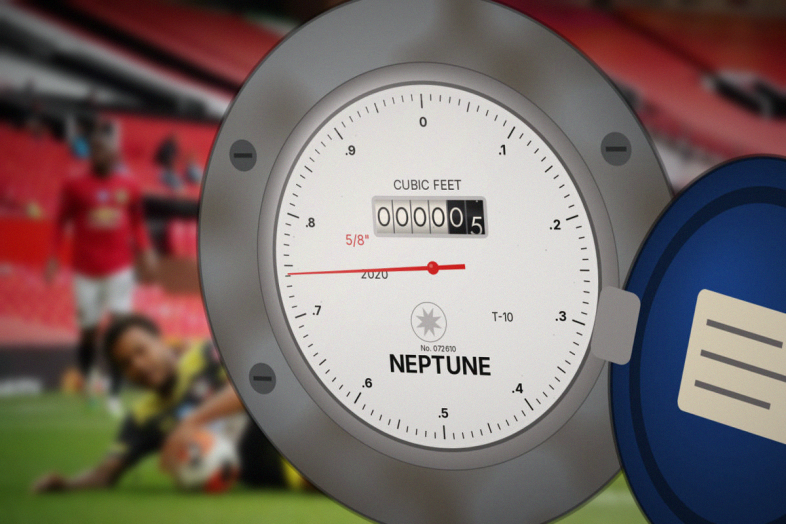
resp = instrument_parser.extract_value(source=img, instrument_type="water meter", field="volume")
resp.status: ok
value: 4.74 ft³
